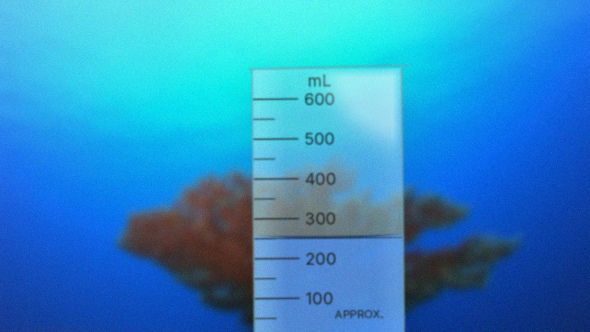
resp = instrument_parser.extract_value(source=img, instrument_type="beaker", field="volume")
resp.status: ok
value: 250 mL
